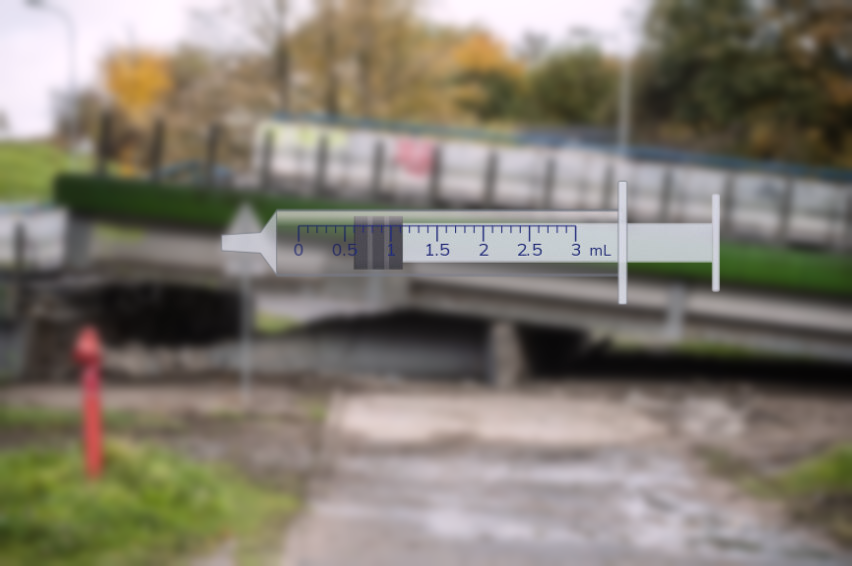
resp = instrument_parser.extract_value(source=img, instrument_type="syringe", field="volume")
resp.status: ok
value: 0.6 mL
